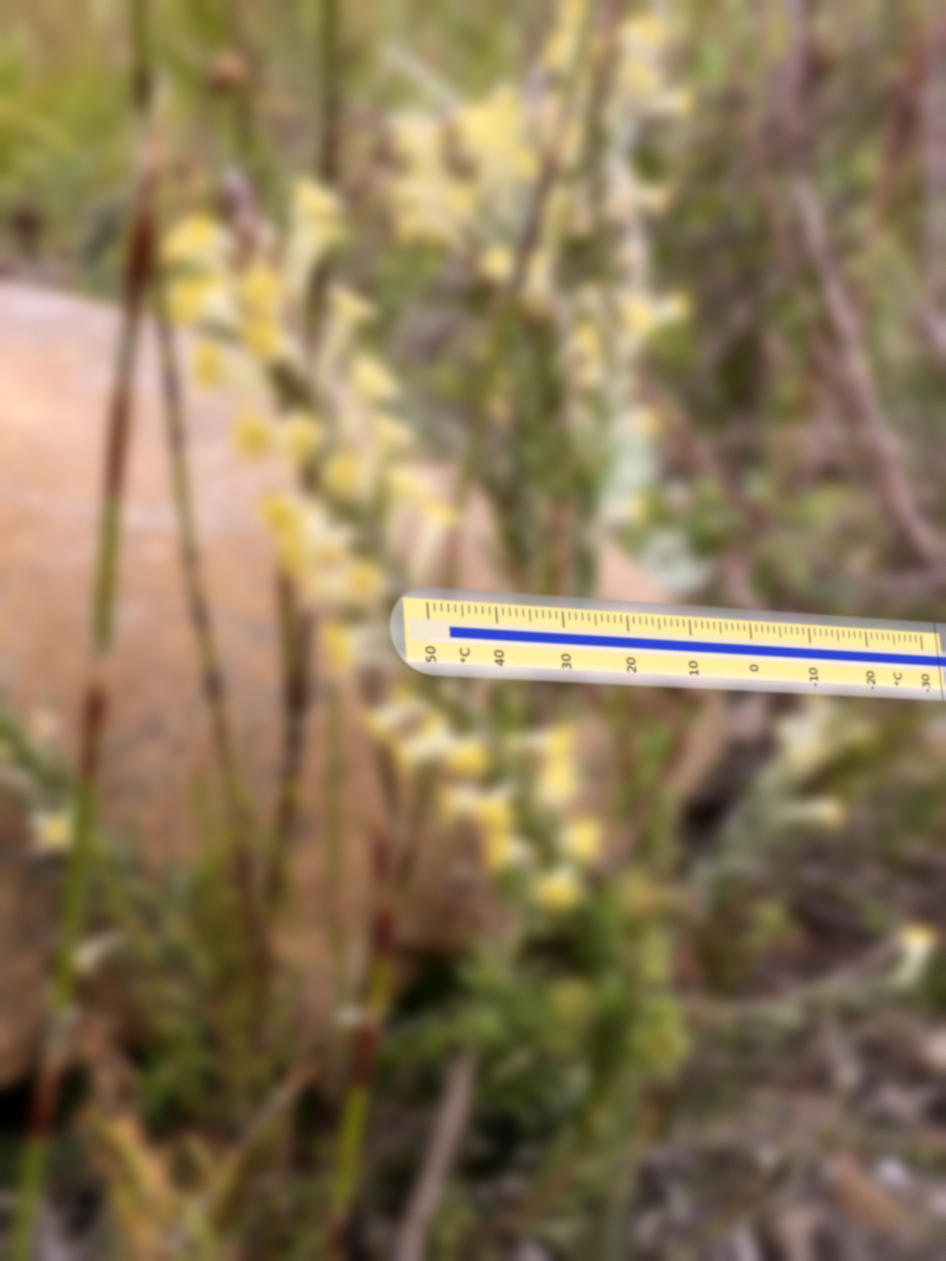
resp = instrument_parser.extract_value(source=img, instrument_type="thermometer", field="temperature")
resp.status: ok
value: 47 °C
